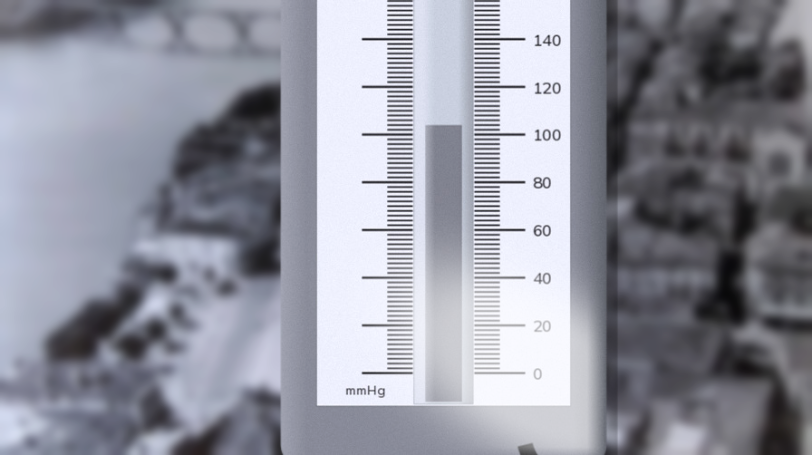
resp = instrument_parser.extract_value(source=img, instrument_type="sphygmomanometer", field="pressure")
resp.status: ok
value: 104 mmHg
